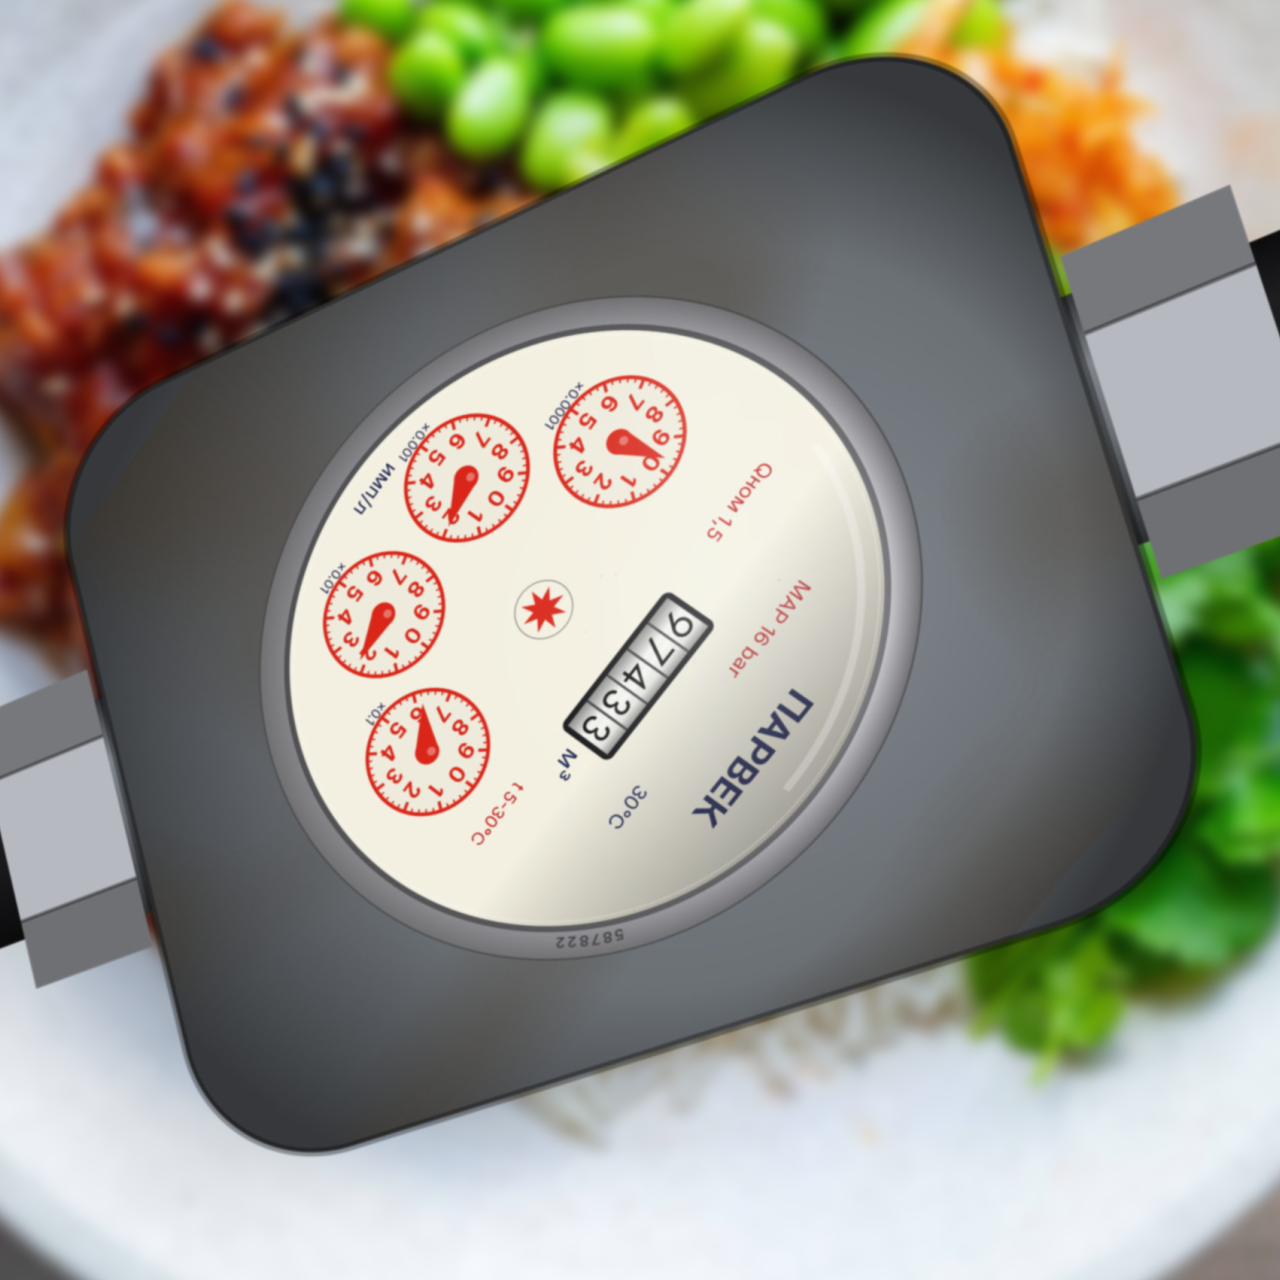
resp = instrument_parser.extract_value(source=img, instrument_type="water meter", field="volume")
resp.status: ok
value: 97433.6219 m³
